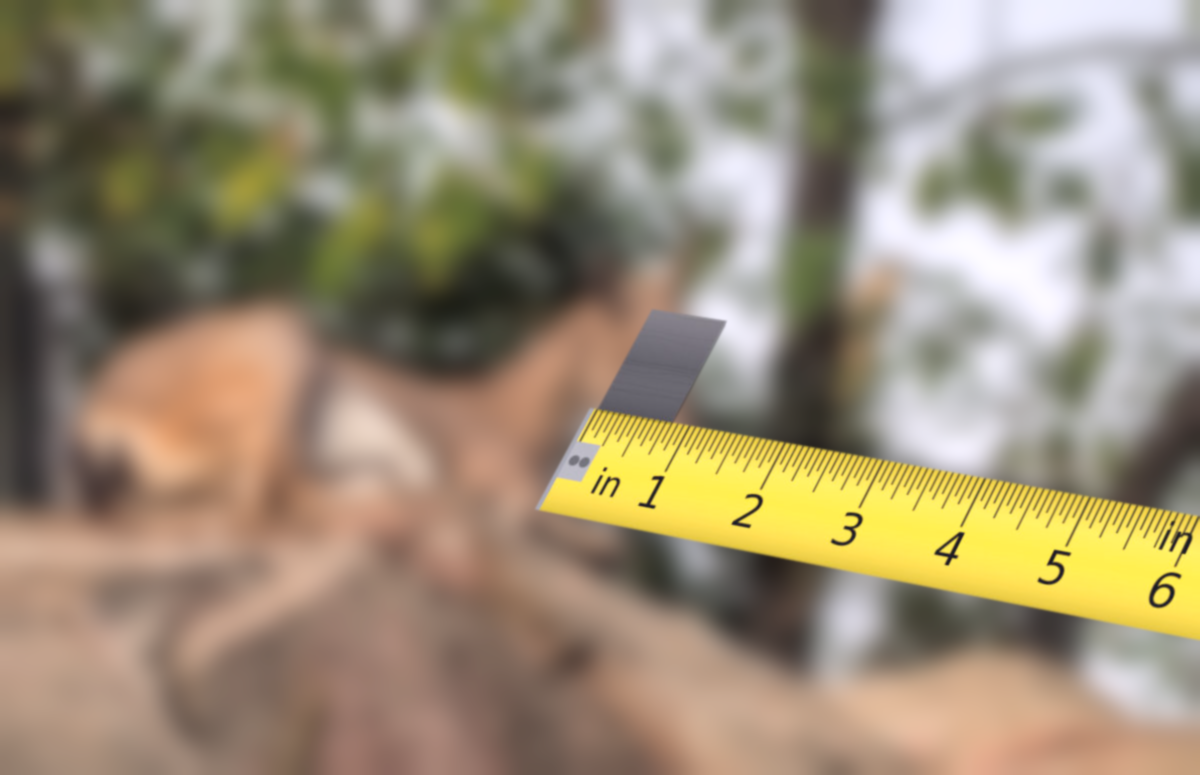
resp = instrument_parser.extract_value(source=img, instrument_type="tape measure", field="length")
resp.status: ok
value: 0.8125 in
